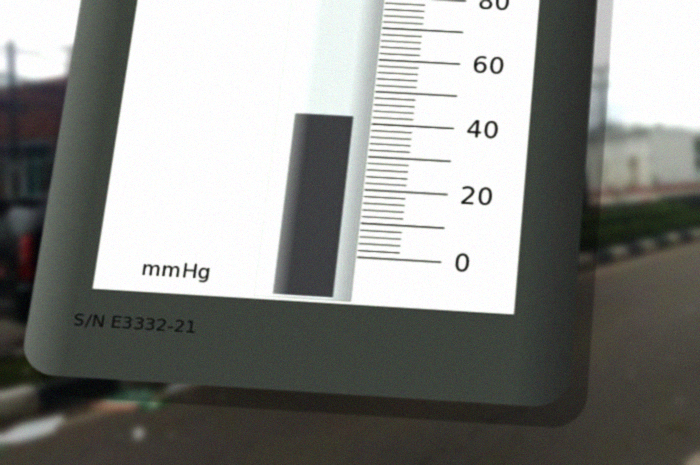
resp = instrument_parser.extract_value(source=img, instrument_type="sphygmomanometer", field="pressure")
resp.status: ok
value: 42 mmHg
